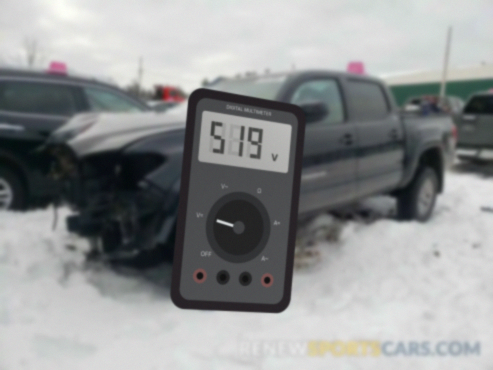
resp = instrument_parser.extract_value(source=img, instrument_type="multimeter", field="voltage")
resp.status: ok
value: 519 V
